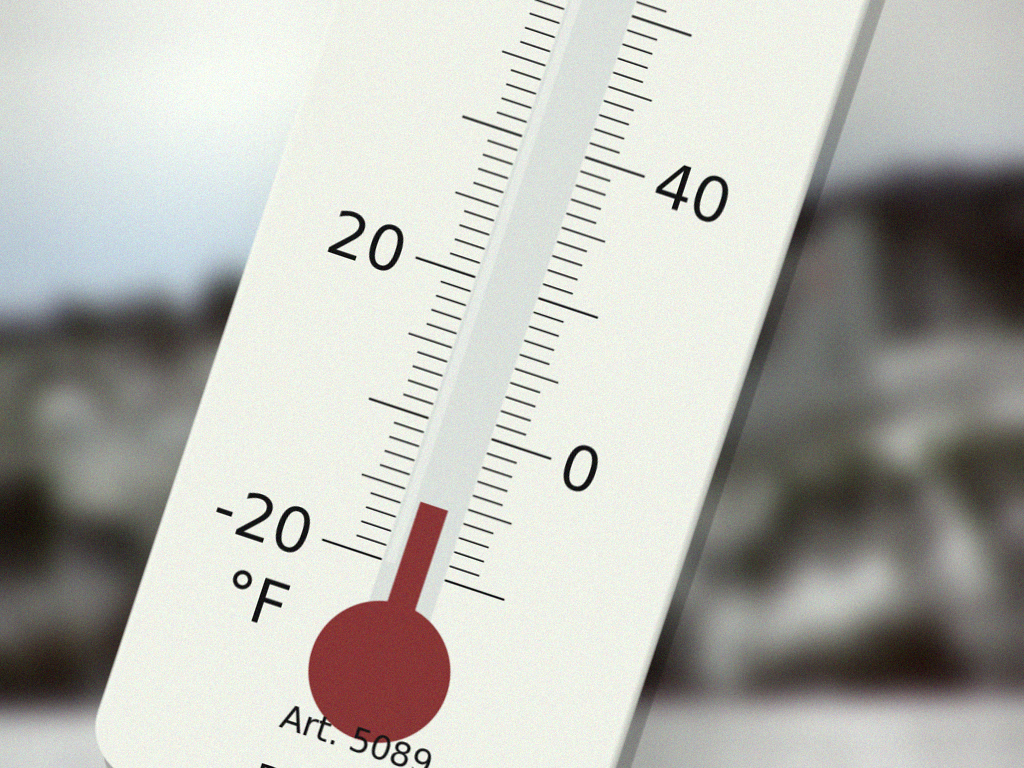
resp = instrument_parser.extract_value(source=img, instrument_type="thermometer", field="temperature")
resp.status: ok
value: -11 °F
